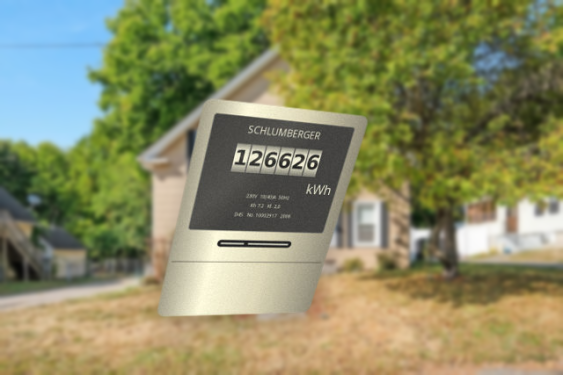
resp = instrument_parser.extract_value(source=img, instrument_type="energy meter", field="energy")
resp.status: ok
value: 126626 kWh
